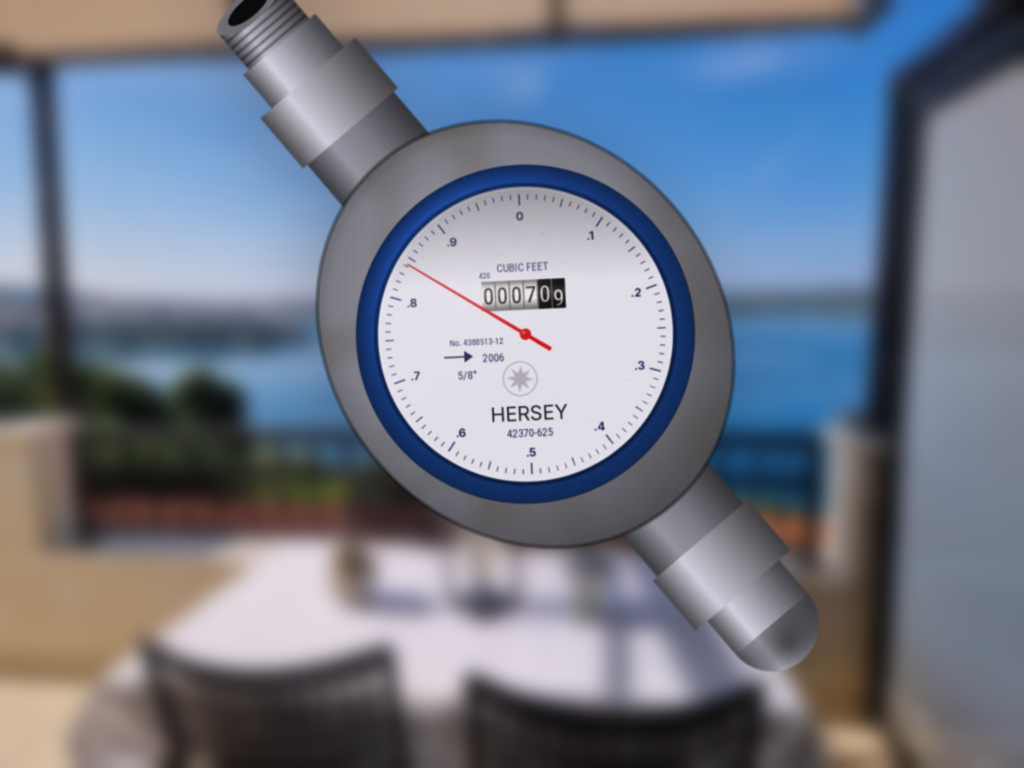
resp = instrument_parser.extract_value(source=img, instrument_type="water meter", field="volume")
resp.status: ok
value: 708.84 ft³
